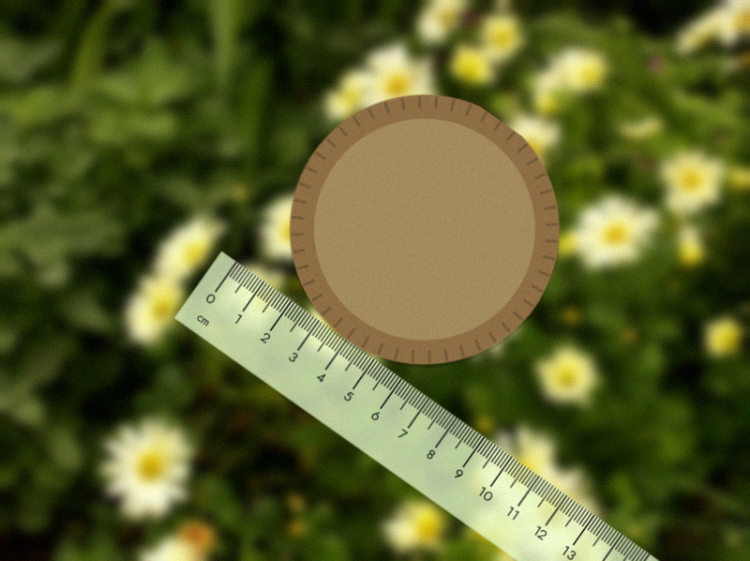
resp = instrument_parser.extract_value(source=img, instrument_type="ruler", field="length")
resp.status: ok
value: 8 cm
